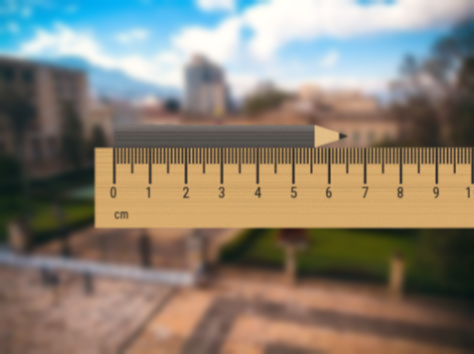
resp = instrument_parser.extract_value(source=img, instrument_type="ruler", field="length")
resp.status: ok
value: 6.5 cm
